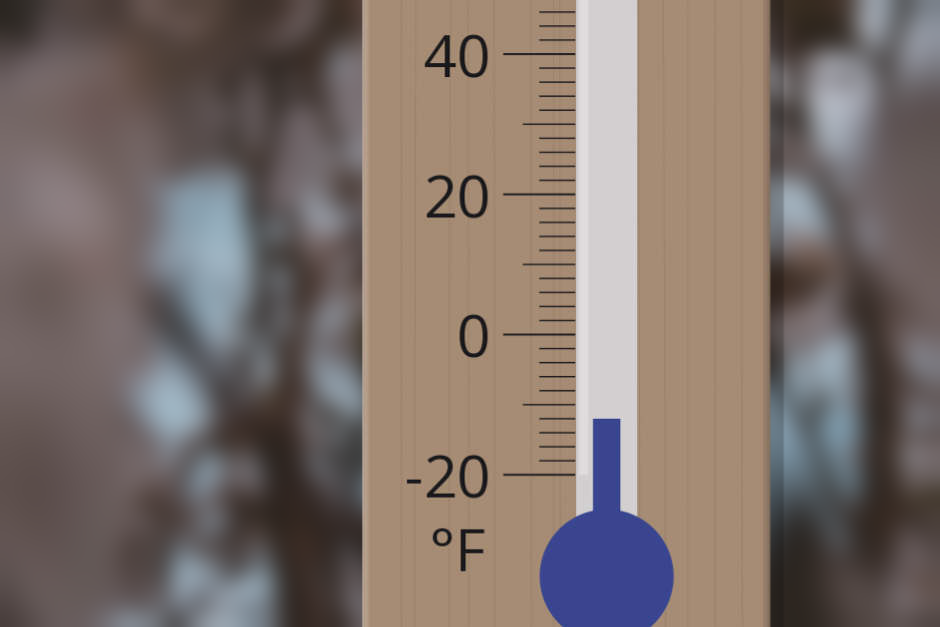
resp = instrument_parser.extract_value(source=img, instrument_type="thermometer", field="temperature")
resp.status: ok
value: -12 °F
